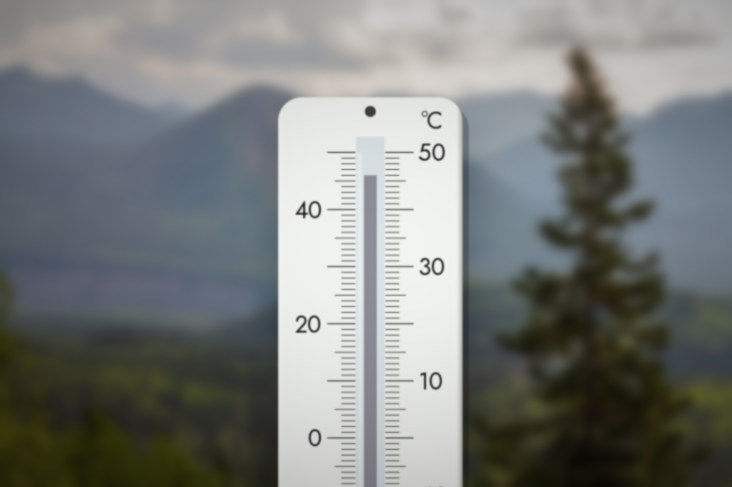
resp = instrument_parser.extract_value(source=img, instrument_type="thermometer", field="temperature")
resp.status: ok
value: 46 °C
